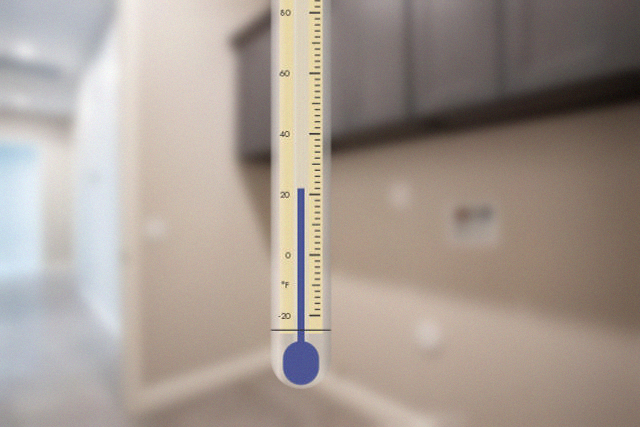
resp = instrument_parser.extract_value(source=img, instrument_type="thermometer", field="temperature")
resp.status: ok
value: 22 °F
